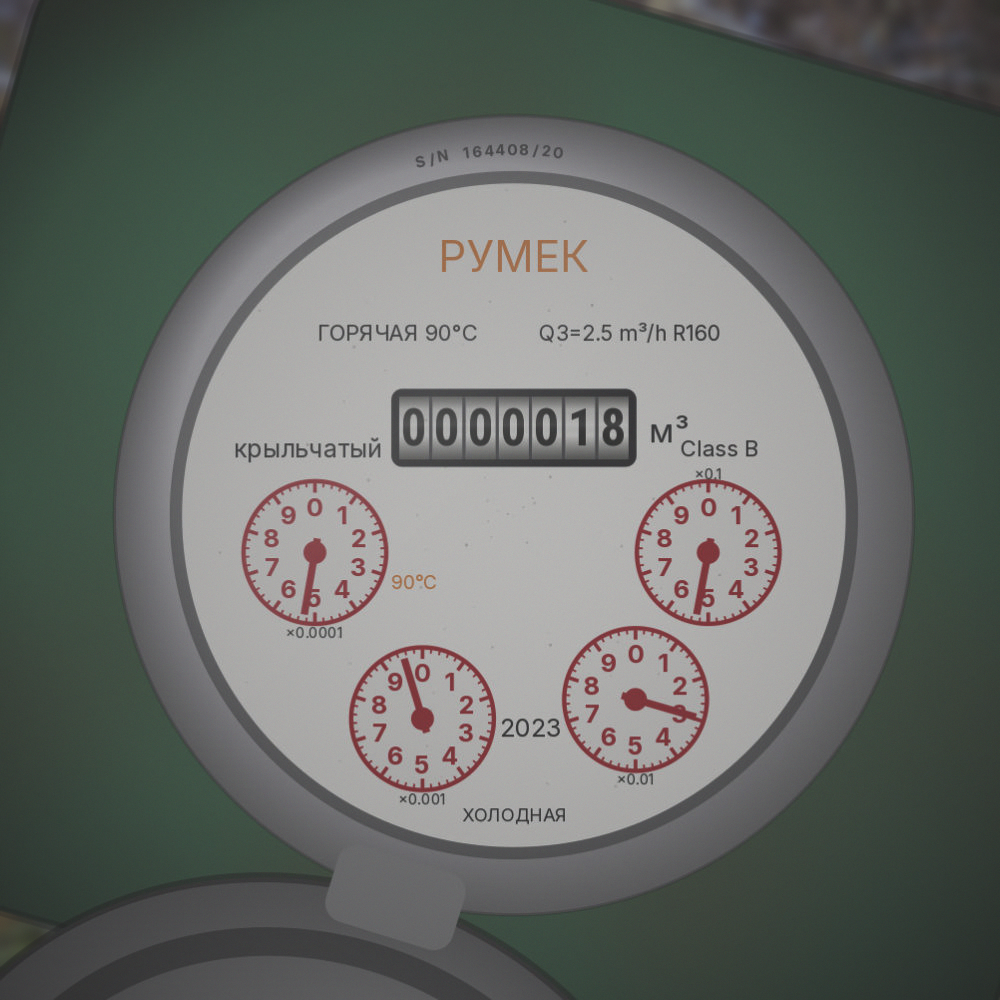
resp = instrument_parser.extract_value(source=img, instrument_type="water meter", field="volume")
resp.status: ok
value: 18.5295 m³
